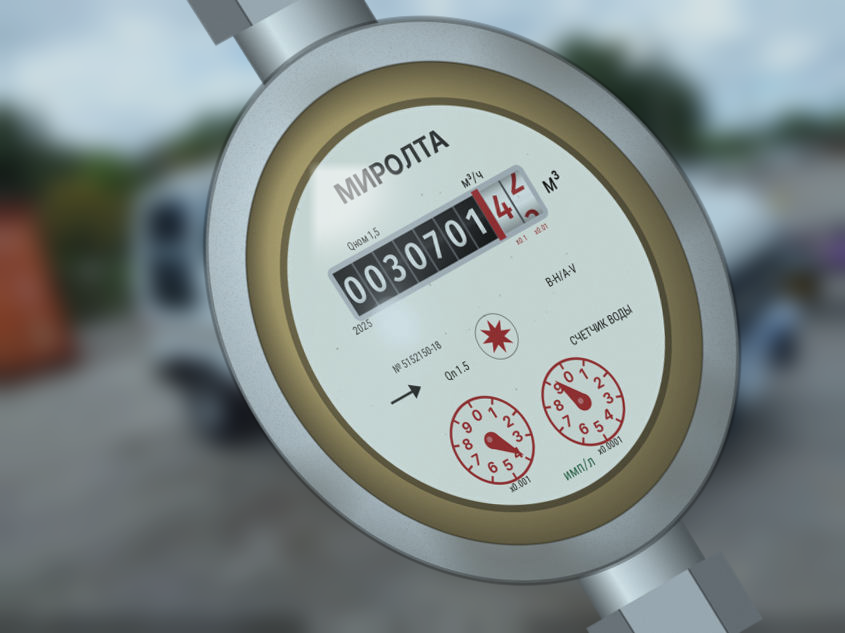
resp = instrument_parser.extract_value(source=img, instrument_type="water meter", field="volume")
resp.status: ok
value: 30701.4239 m³
